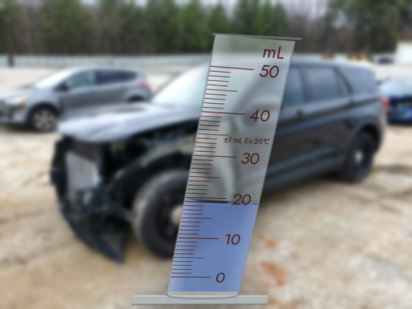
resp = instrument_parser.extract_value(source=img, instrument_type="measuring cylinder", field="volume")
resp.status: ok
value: 19 mL
